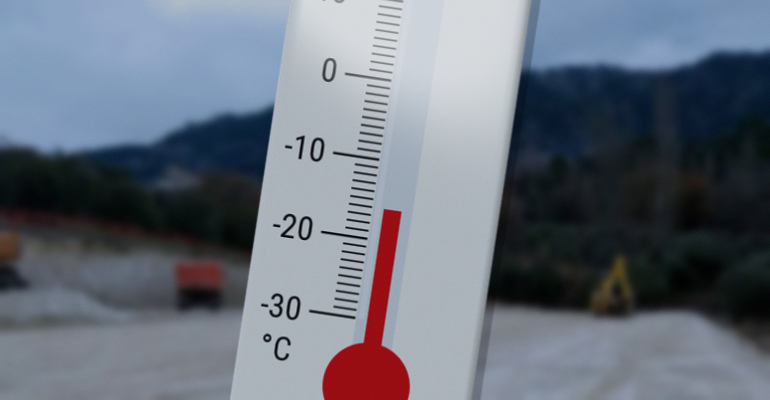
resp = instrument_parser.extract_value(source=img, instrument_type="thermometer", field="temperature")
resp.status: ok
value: -16 °C
